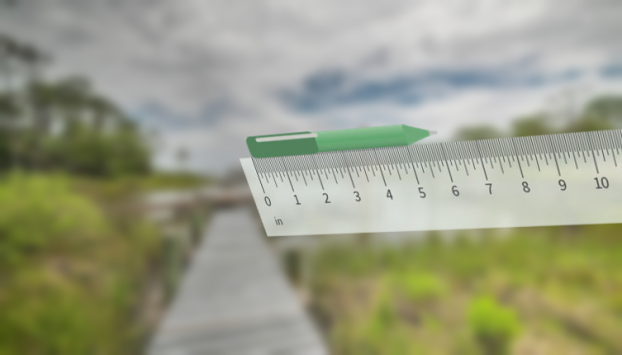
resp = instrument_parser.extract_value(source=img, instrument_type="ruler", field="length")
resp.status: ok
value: 6 in
